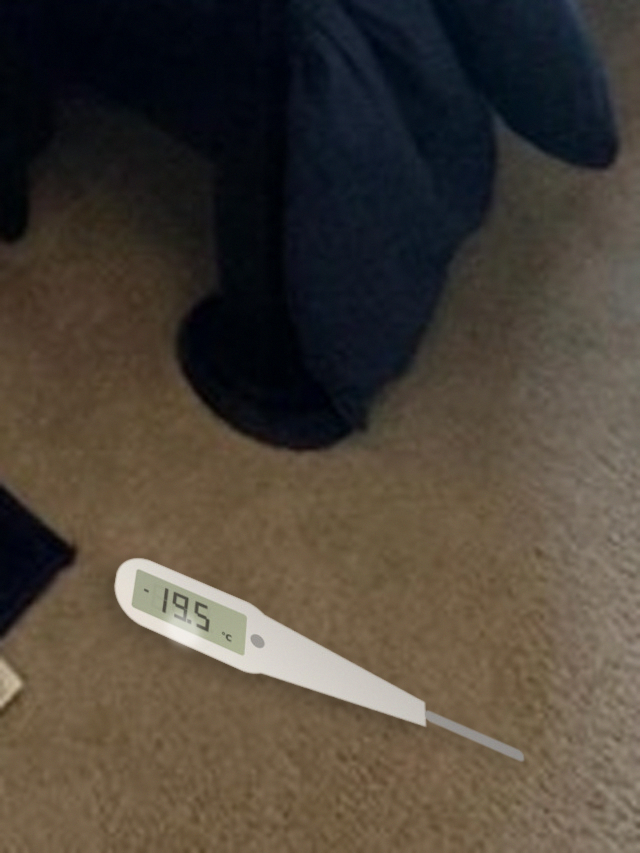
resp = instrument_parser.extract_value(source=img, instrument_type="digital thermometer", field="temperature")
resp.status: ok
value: -19.5 °C
